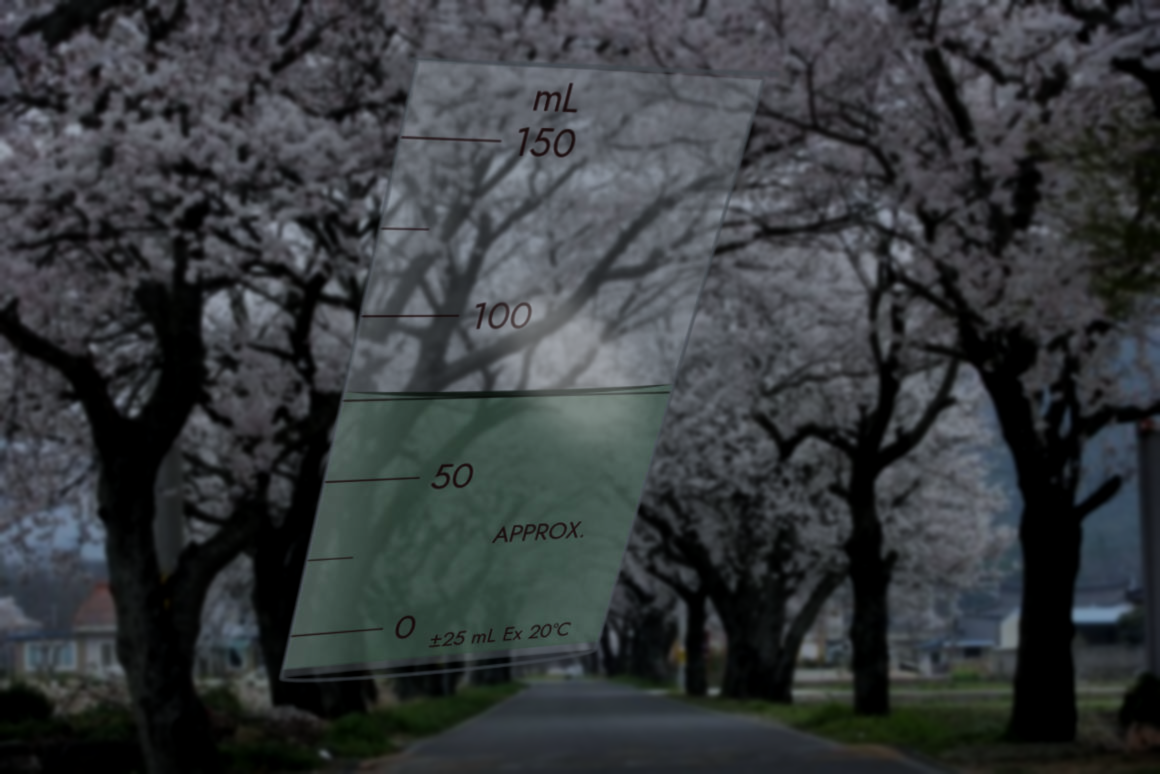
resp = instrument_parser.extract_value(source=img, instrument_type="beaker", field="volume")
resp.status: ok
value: 75 mL
